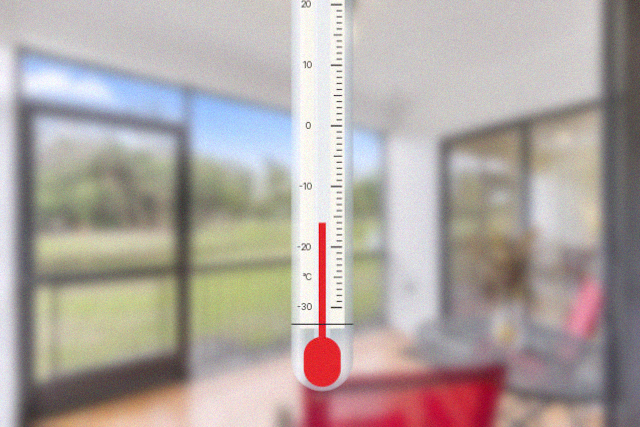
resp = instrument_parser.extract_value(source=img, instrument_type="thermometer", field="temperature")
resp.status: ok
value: -16 °C
